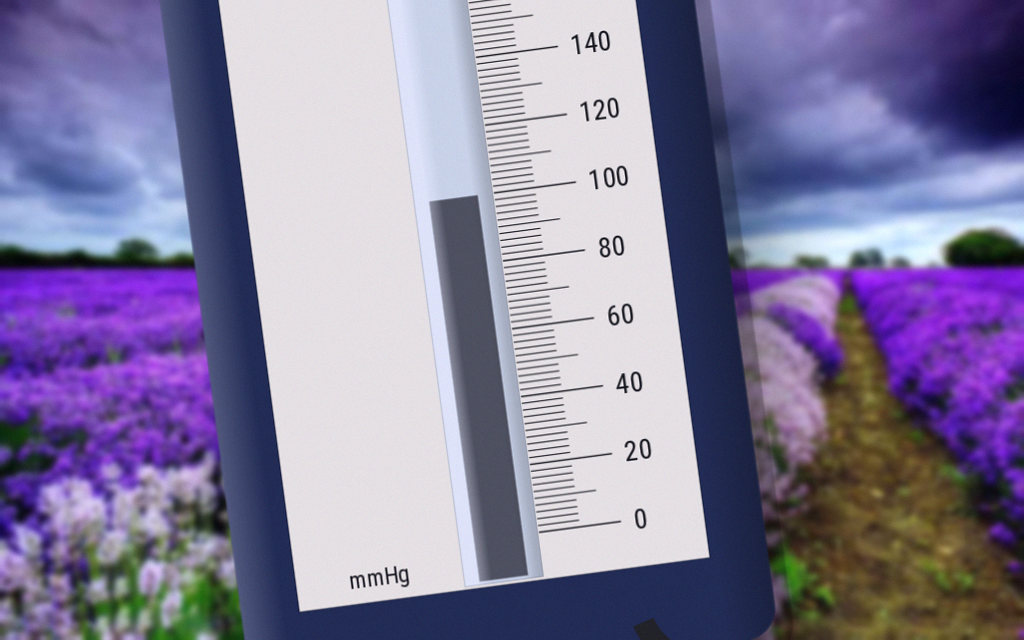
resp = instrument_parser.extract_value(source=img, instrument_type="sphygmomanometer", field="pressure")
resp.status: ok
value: 100 mmHg
